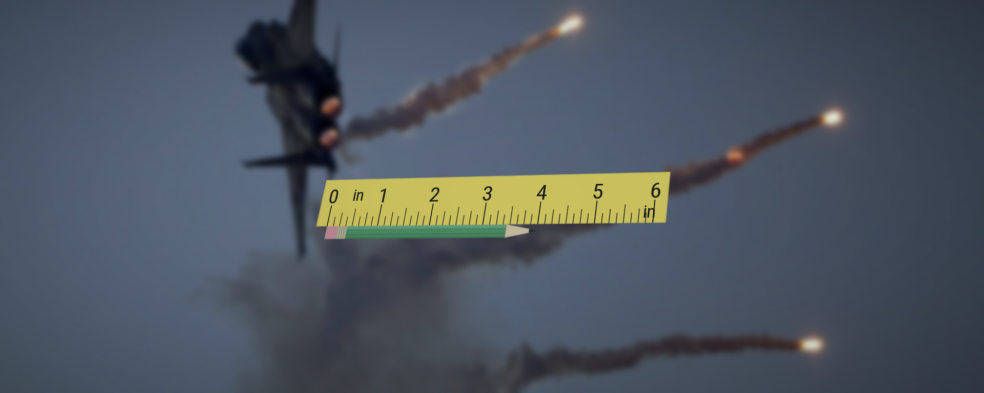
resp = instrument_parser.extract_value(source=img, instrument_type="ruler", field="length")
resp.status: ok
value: 4 in
